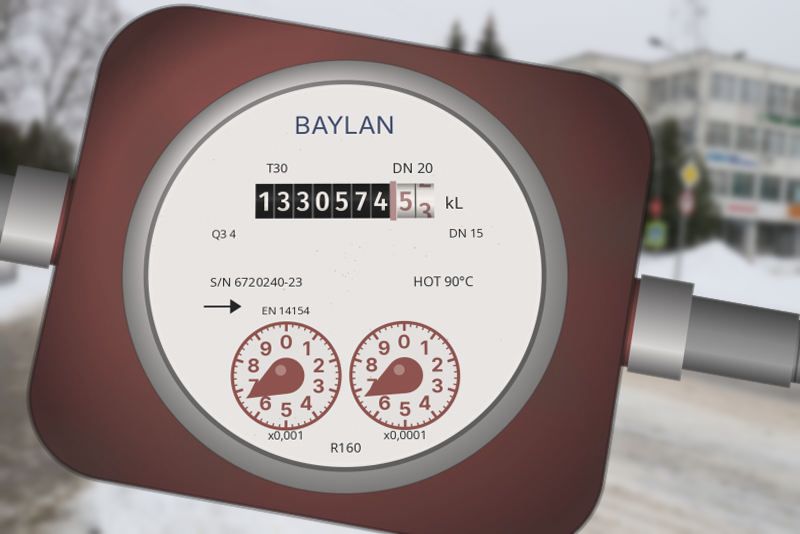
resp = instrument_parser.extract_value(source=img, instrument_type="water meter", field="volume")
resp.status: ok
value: 1330574.5266 kL
